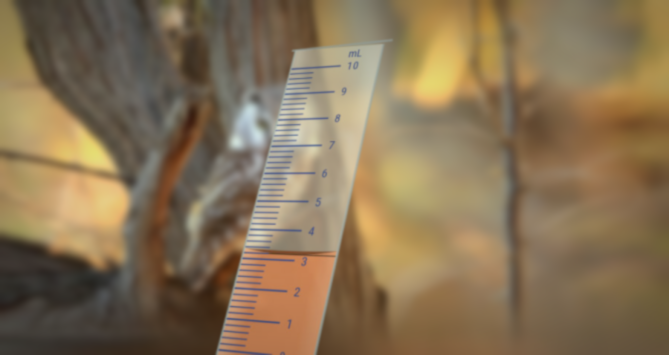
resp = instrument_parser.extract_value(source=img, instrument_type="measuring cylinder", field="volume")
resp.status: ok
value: 3.2 mL
